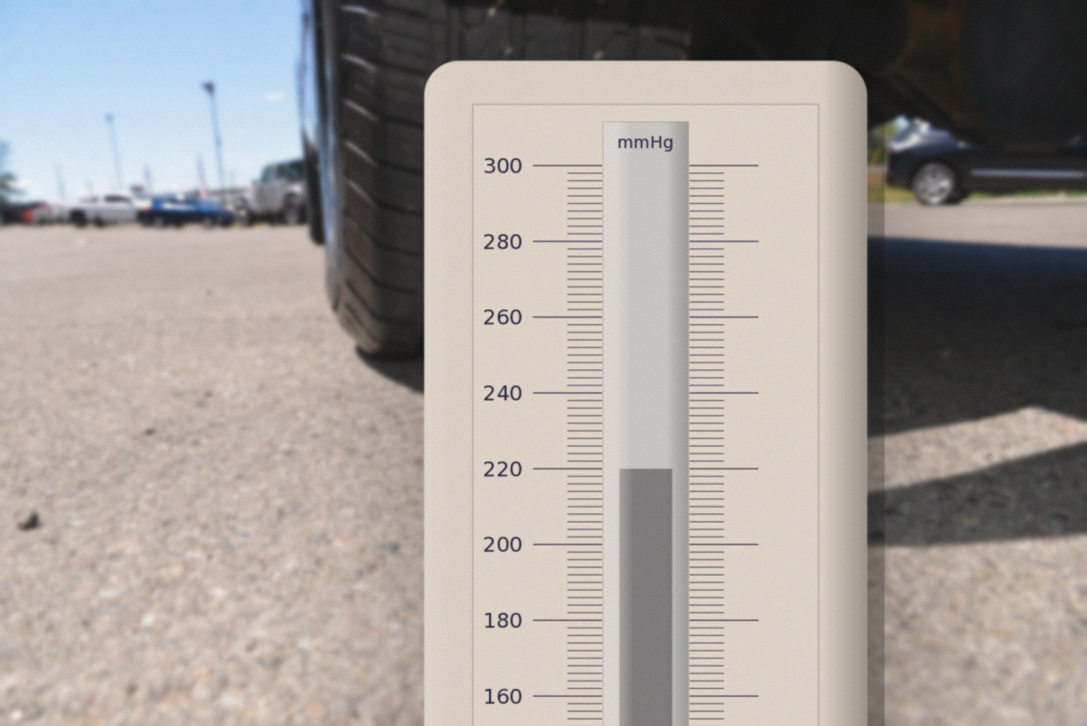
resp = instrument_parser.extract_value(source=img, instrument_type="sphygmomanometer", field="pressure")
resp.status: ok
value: 220 mmHg
